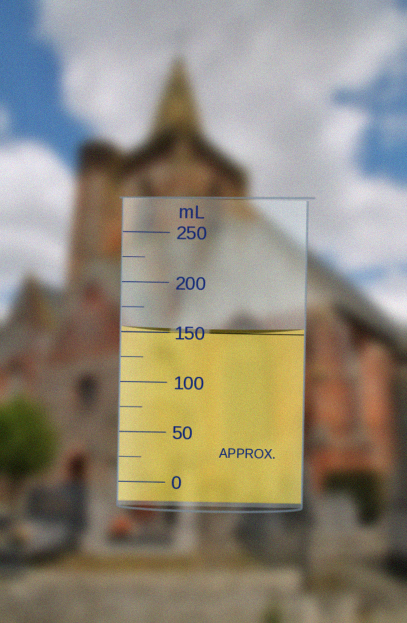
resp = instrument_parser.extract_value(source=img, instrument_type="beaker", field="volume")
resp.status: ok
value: 150 mL
